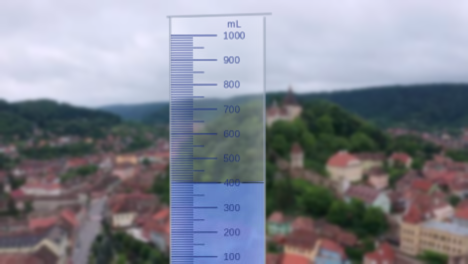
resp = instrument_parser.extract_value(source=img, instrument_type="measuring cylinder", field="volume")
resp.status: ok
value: 400 mL
